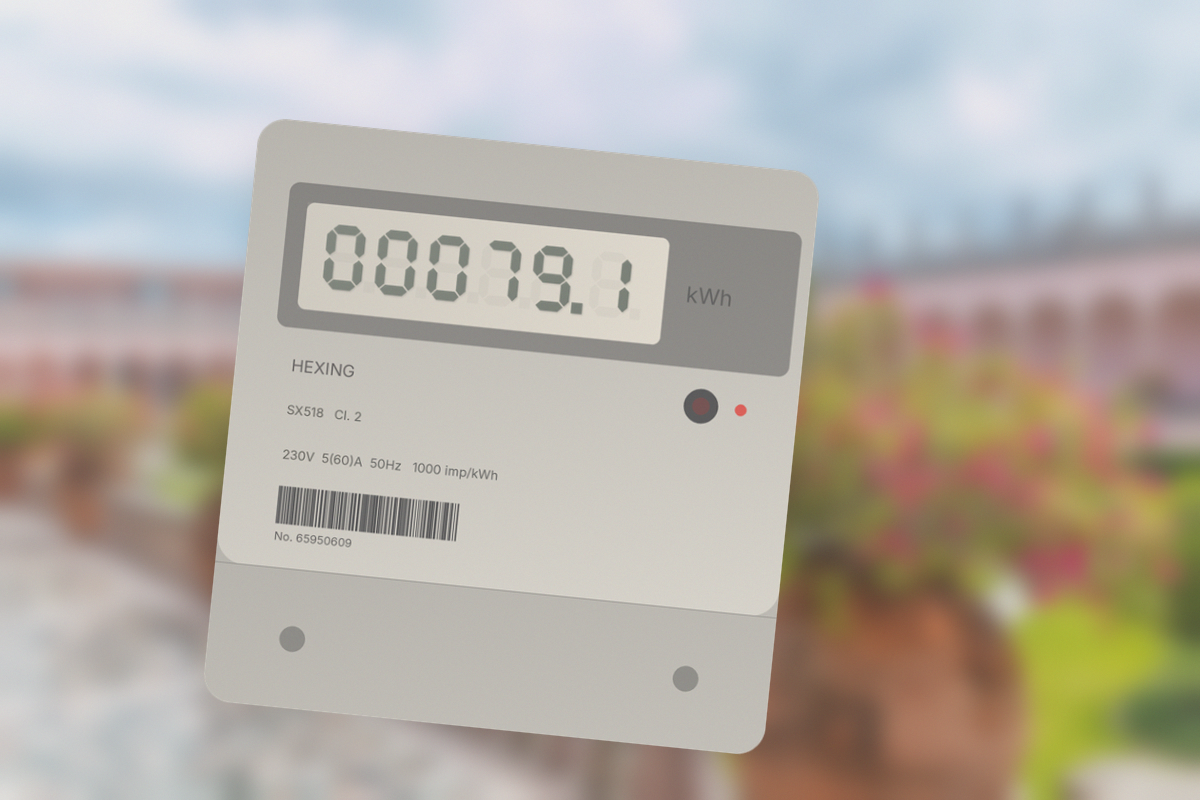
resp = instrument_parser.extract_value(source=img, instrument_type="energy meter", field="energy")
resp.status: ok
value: 79.1 kWh
